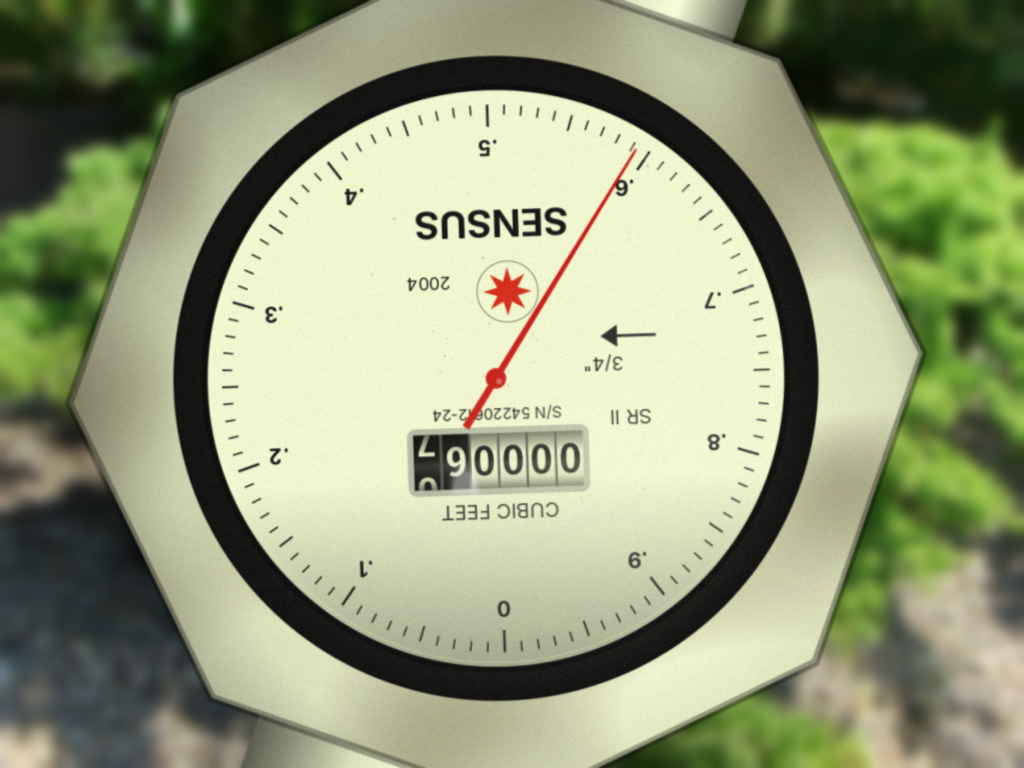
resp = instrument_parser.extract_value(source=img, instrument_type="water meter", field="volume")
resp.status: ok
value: 66.59 ft³
